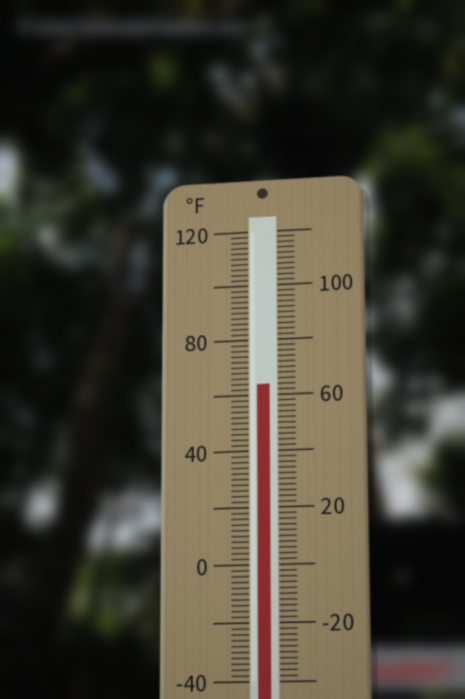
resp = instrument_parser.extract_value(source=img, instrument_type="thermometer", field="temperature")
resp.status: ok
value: 64 °F
